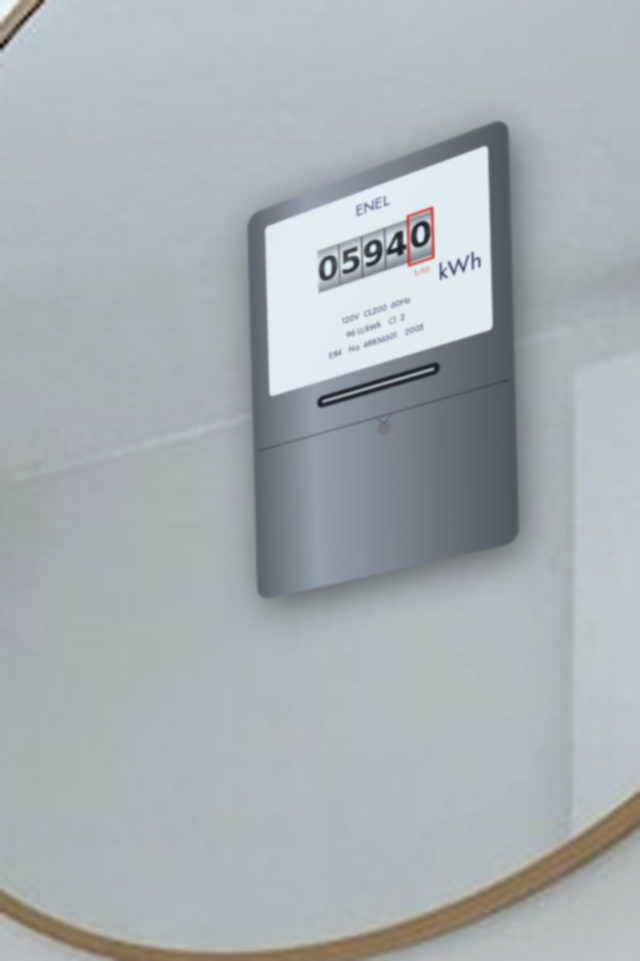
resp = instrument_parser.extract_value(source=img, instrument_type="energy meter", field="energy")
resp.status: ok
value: 594.0 kWh
